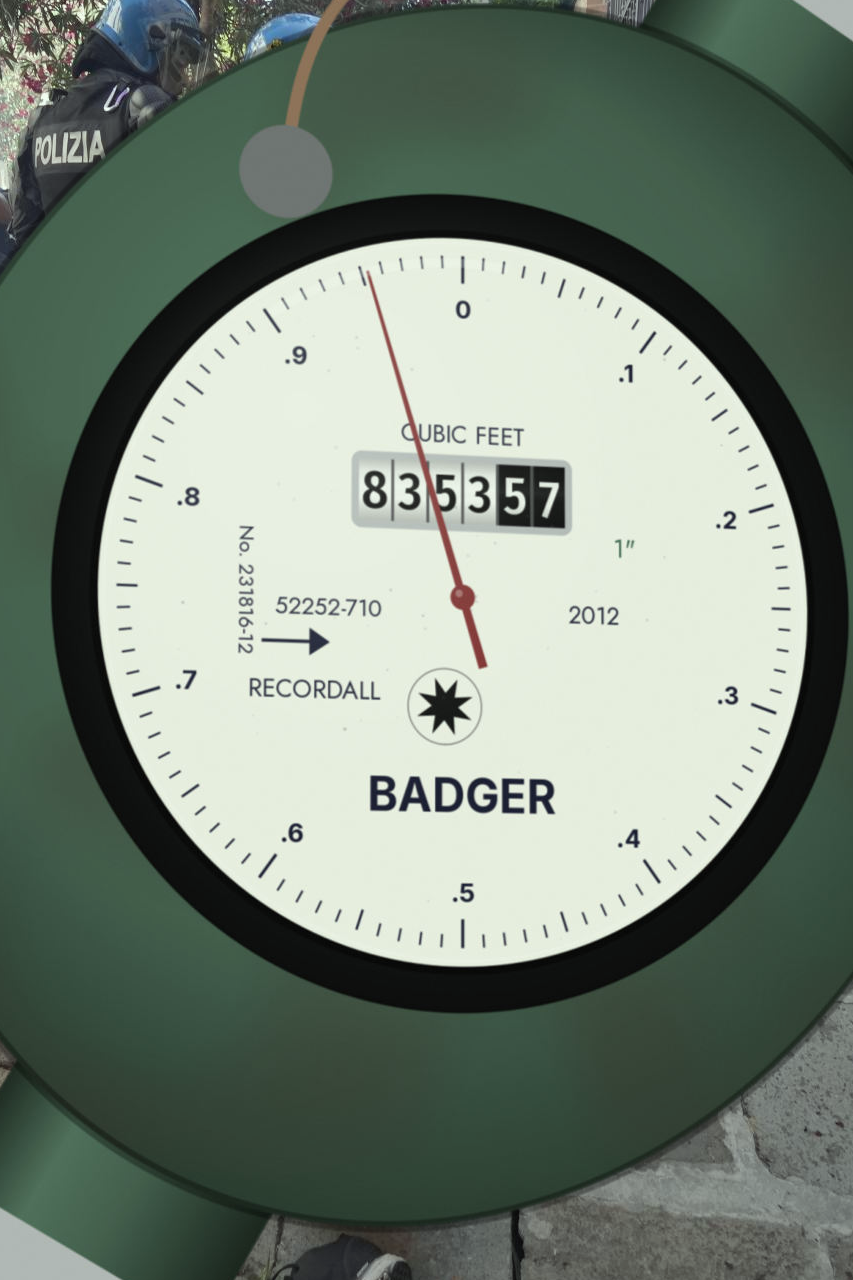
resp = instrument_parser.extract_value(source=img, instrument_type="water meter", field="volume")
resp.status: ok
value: 835356.95 ft³
